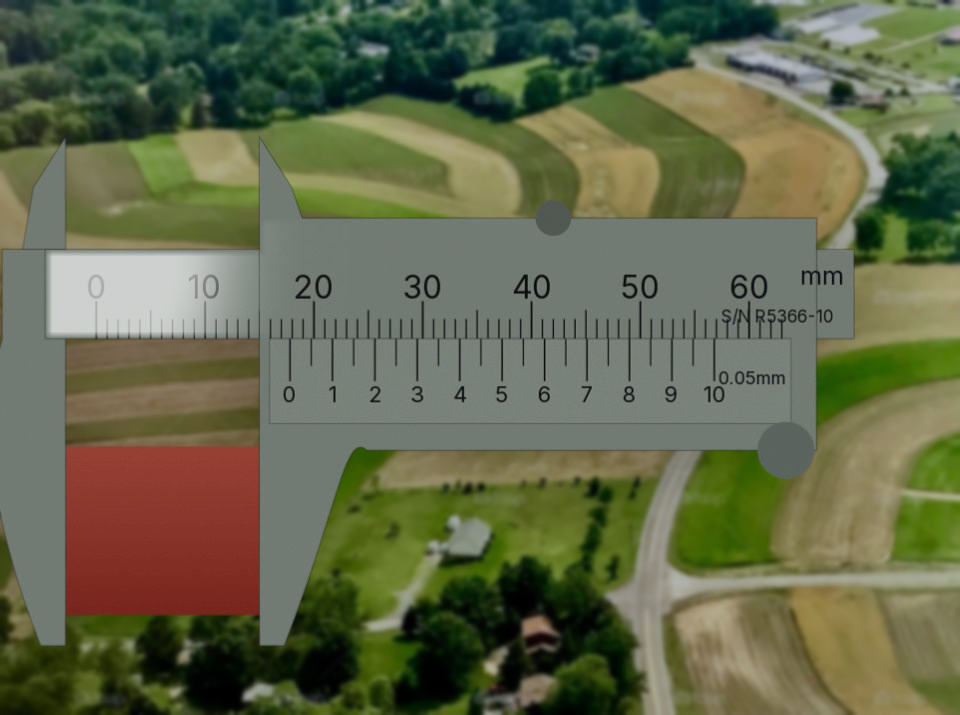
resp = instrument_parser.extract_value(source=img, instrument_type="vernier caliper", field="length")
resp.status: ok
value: 17.8 mm
